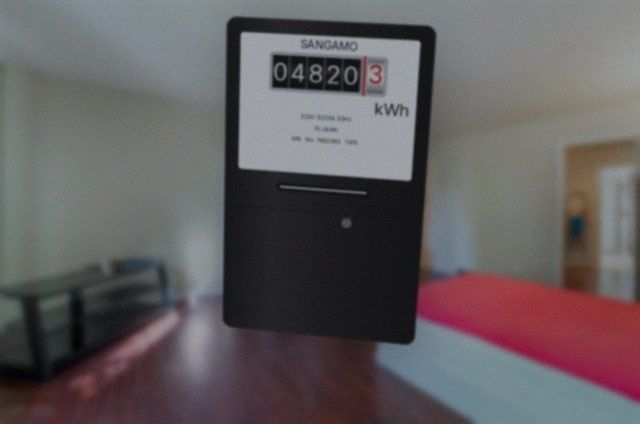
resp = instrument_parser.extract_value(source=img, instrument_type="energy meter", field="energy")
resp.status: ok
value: 4820.3 kWh
